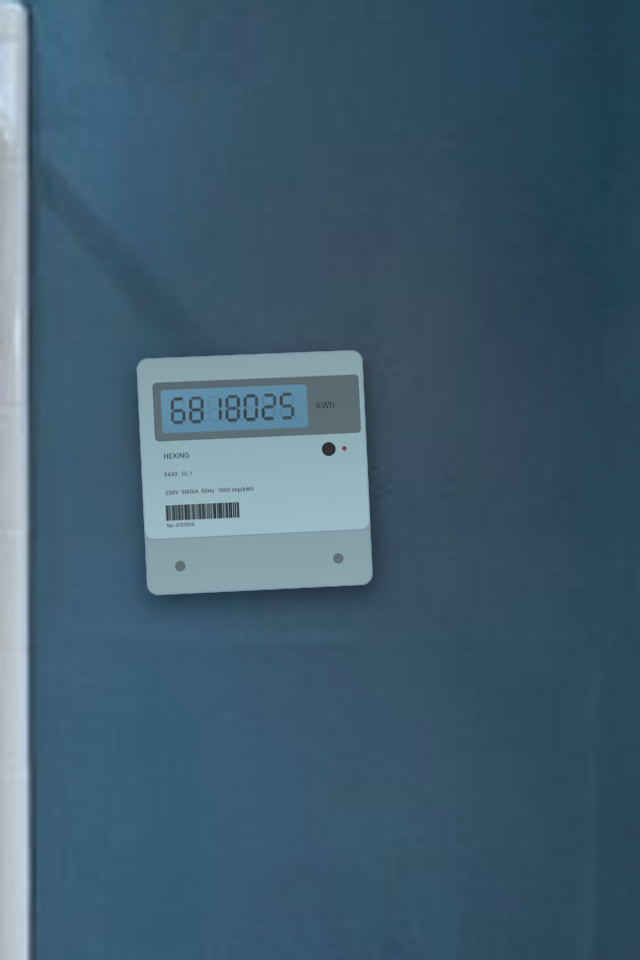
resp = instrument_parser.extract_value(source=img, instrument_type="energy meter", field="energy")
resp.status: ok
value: 6818025 kWh
